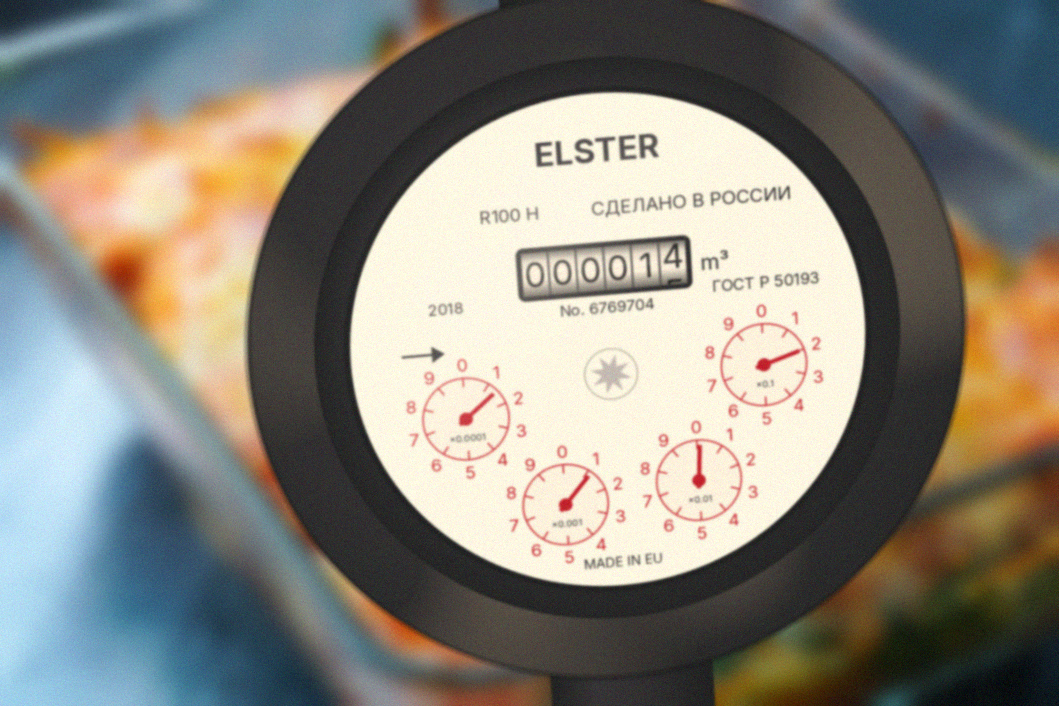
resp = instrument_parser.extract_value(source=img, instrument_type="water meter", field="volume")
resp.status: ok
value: 14.2011 m³
